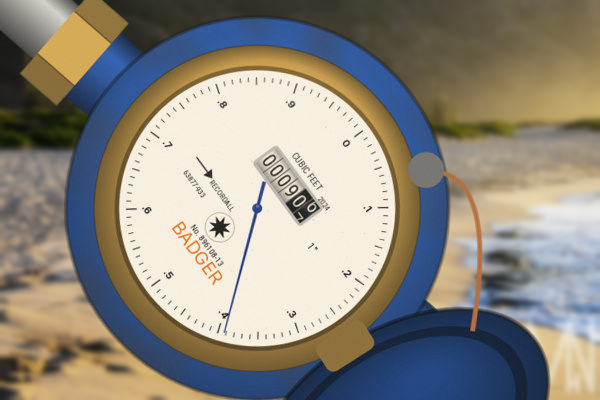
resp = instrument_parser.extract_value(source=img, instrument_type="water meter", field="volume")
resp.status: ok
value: 906.39 ft³
